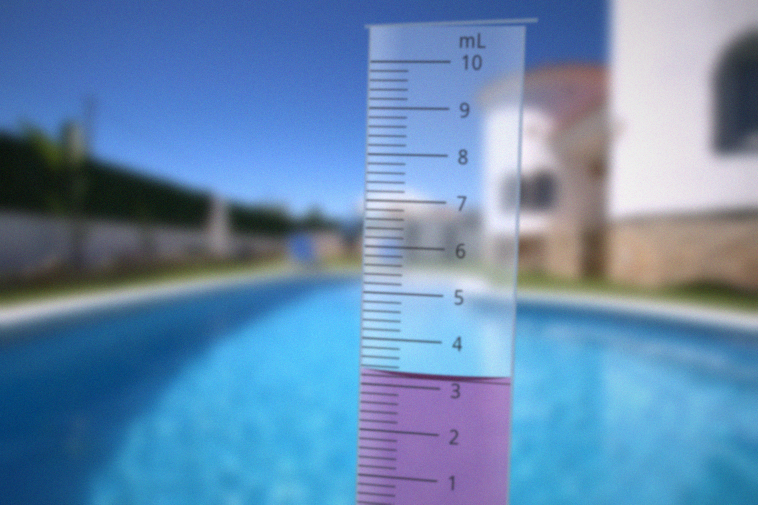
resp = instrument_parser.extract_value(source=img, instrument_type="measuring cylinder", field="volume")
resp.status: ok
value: 3.2 mL
